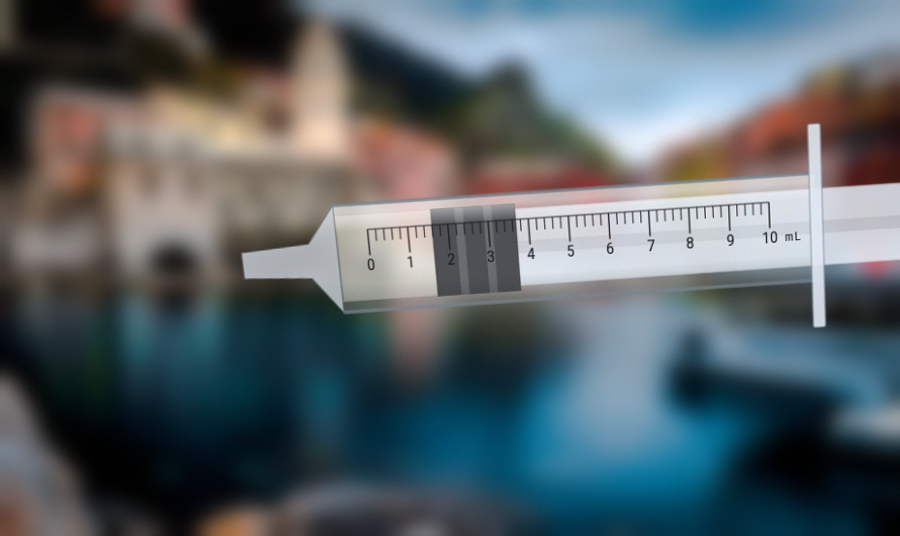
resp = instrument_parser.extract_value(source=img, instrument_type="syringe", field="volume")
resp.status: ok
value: 1.6 mL
